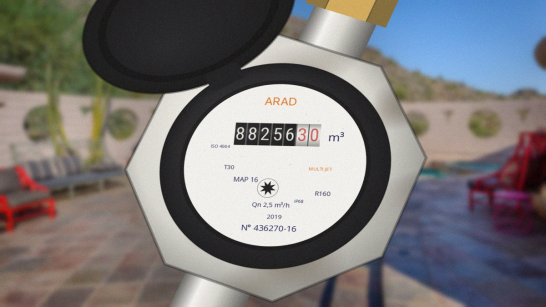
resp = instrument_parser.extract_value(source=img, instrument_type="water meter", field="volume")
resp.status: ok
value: 88256.30 m³
